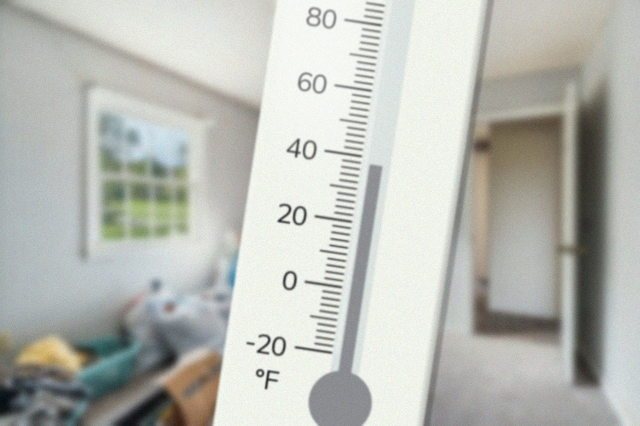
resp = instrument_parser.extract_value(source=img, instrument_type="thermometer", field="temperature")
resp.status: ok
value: 38 °F
